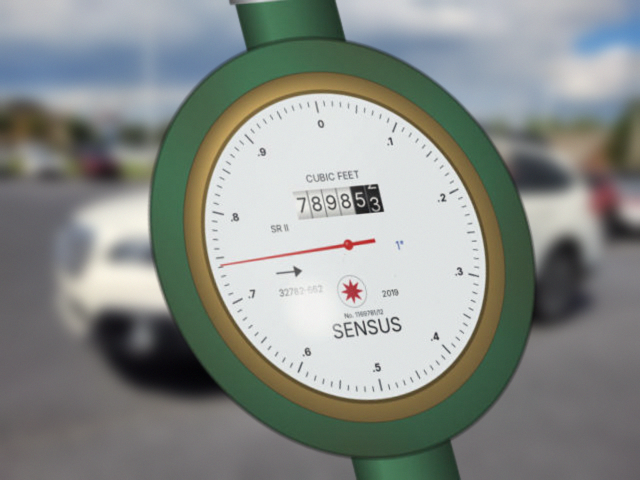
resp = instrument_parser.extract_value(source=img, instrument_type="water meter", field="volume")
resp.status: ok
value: 789852.74 ft³
